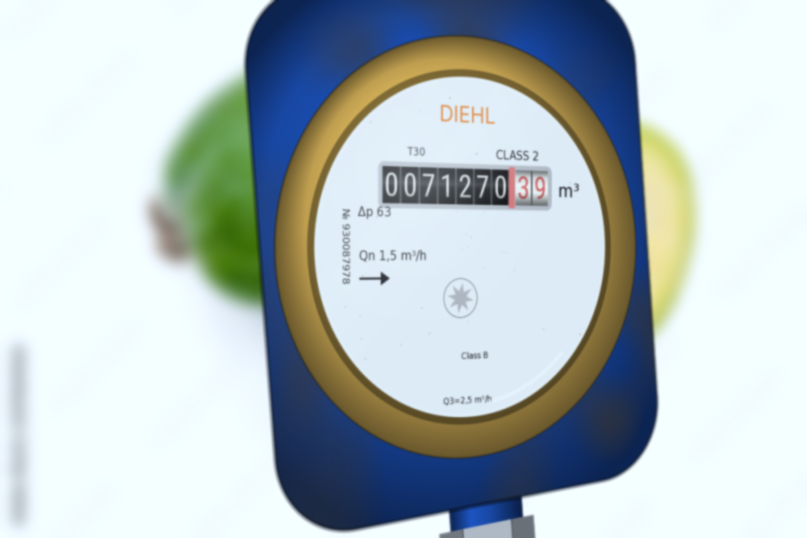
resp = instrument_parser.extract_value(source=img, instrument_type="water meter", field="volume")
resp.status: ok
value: 71270.39 m³
